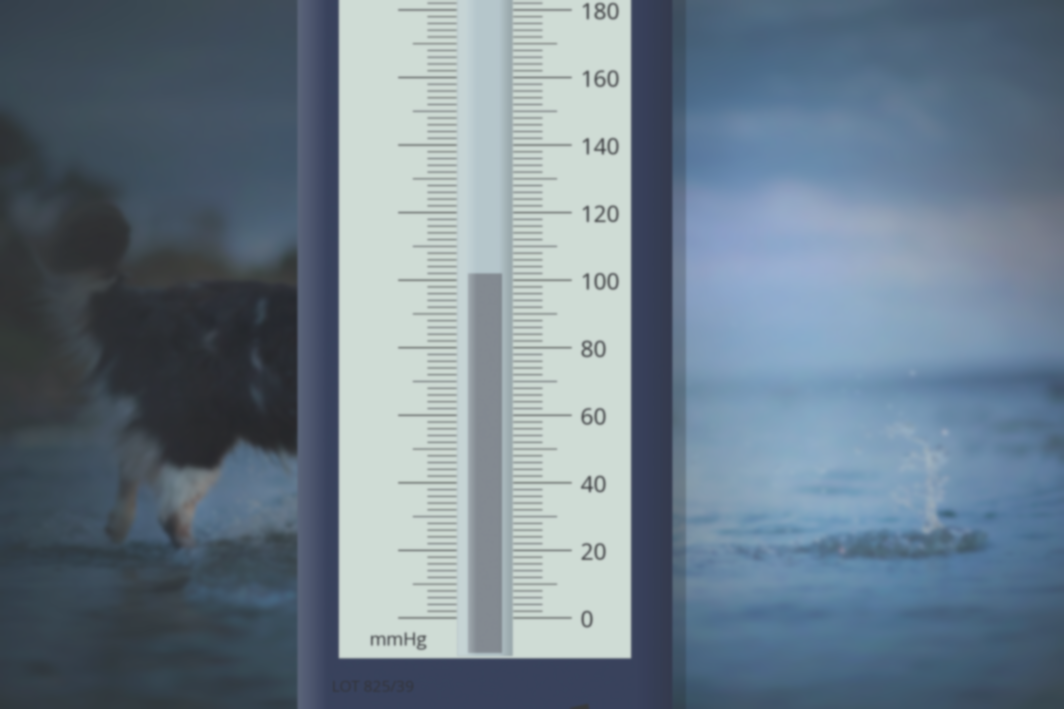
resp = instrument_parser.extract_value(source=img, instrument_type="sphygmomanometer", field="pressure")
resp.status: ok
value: 102 mmHg
